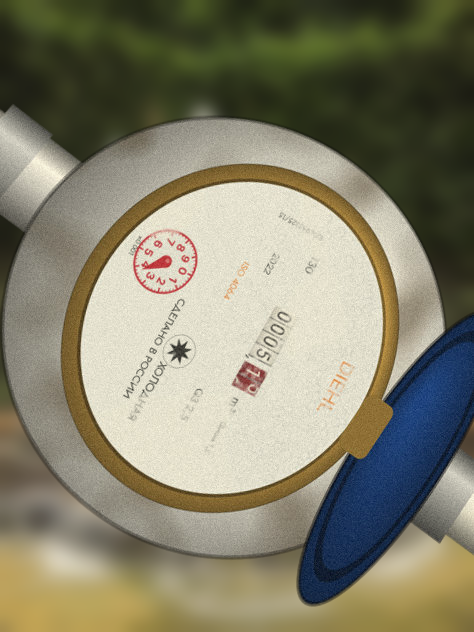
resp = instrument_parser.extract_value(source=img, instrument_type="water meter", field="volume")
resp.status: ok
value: 5.153 m³
